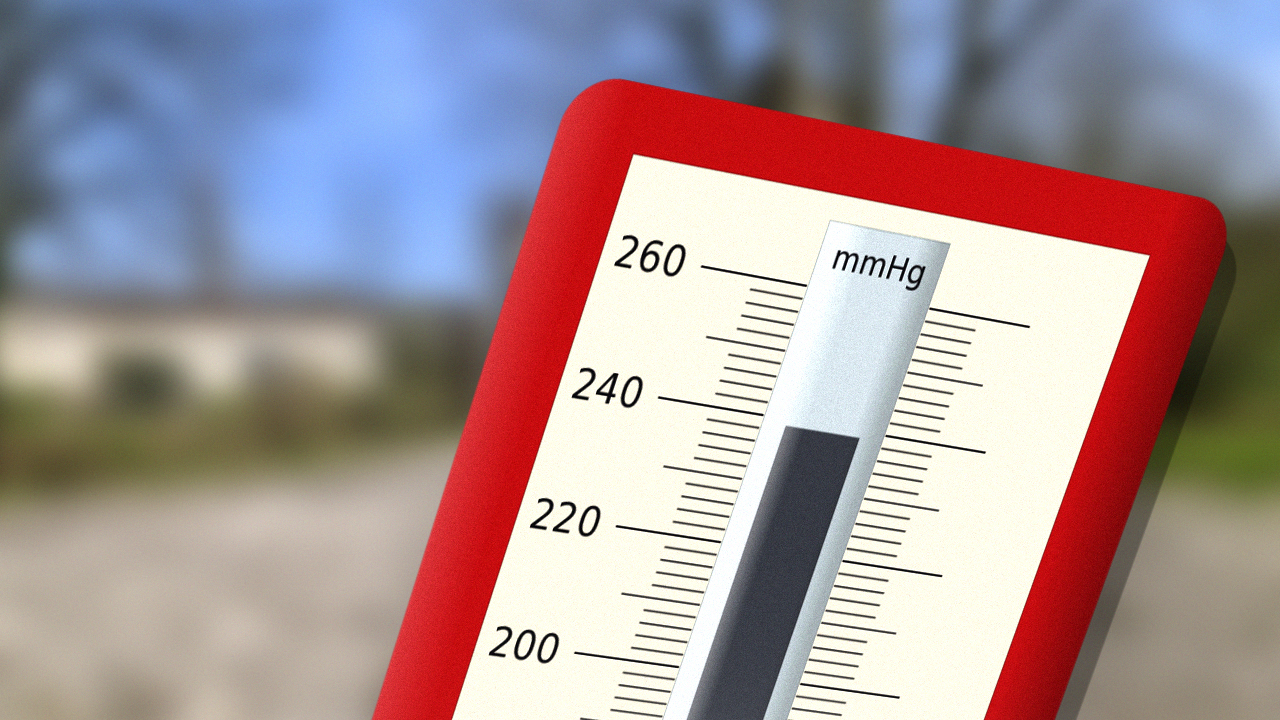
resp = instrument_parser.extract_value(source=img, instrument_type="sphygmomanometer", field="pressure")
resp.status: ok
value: 239 mmHg
